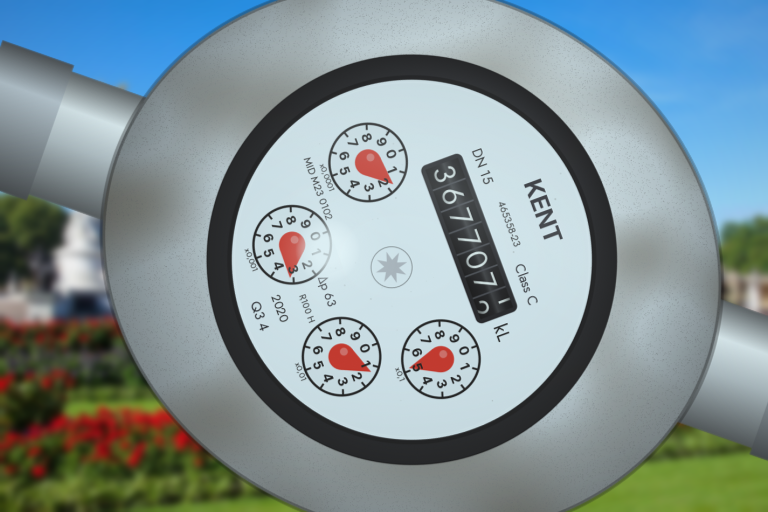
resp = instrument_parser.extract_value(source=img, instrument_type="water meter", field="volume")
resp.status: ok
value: 3677071.5131 kL
